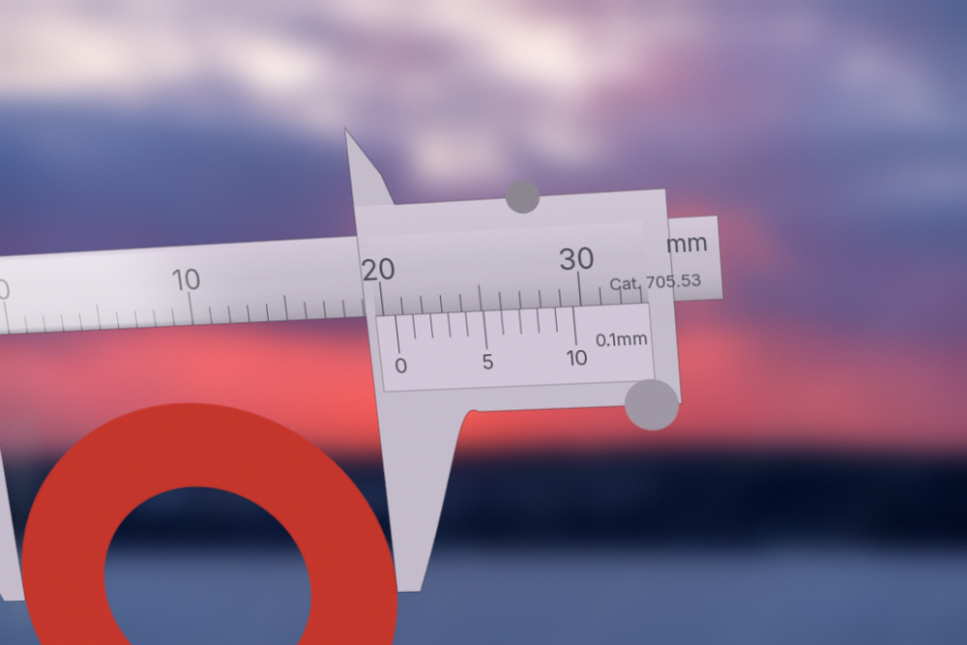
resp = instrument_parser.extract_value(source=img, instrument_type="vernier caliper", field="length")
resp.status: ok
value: 20.6 mm
